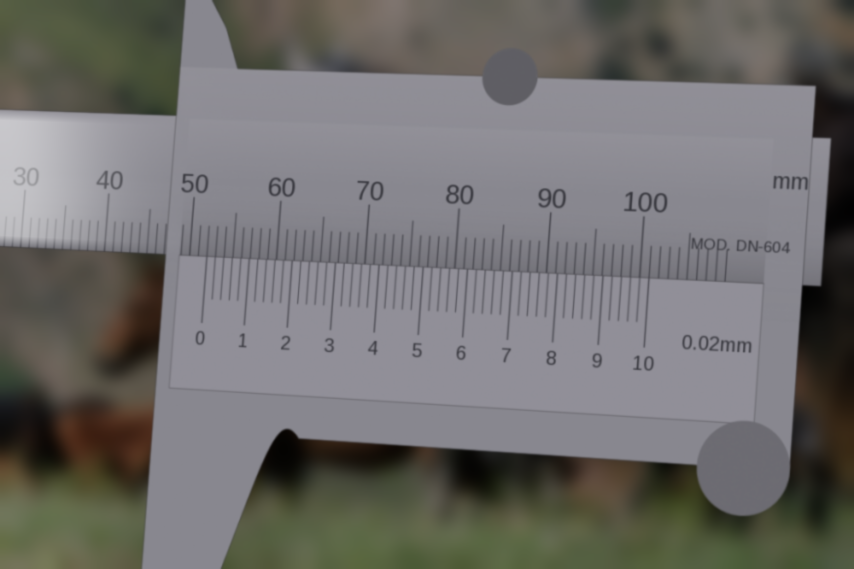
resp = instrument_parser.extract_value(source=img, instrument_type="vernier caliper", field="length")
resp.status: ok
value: 52.0 mm
